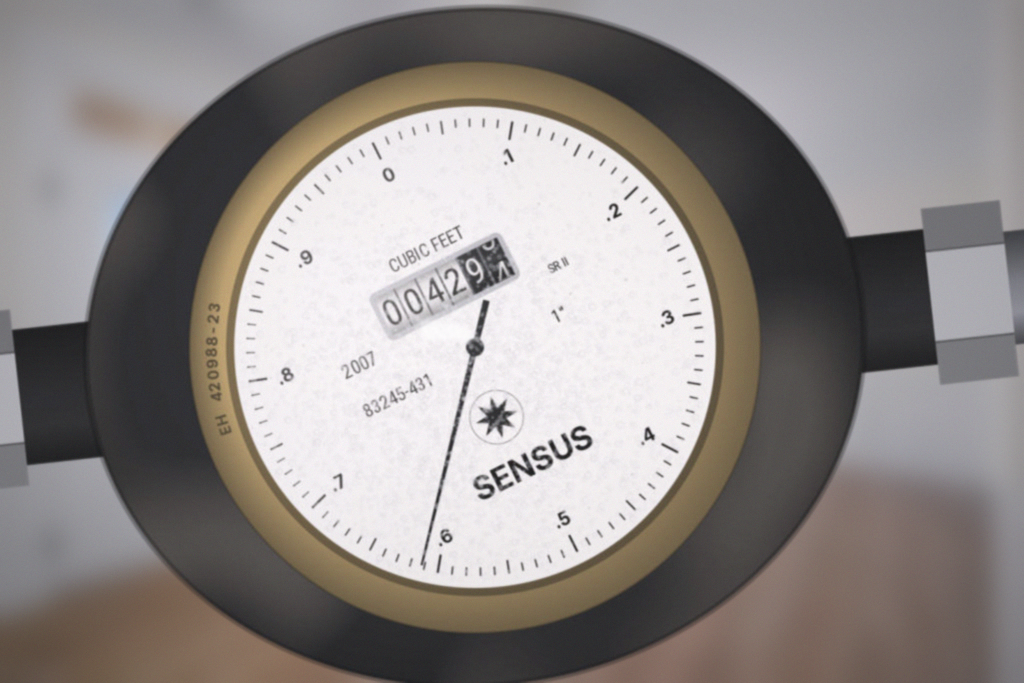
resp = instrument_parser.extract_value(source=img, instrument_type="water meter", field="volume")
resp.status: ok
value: 4293.61 ft³
